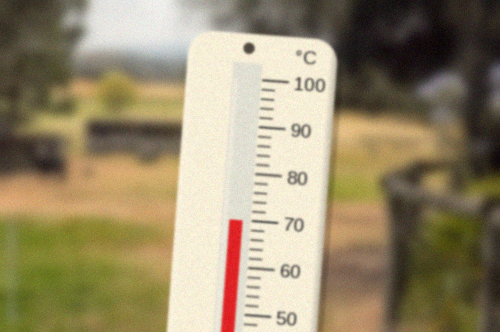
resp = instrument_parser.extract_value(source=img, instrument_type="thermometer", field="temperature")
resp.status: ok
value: 70 °C
